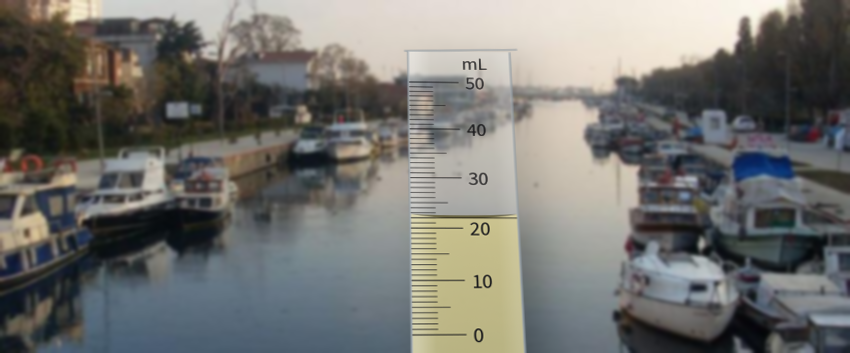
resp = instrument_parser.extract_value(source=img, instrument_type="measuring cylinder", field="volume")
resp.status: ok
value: 22 mL
